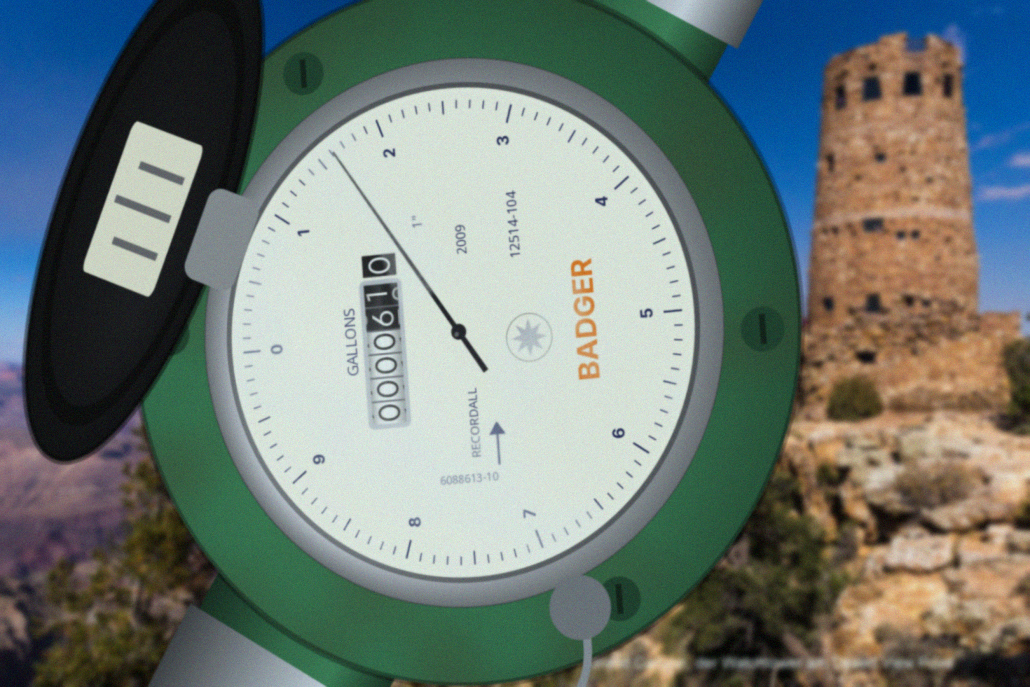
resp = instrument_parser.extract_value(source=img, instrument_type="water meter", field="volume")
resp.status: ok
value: 611.6 gal
